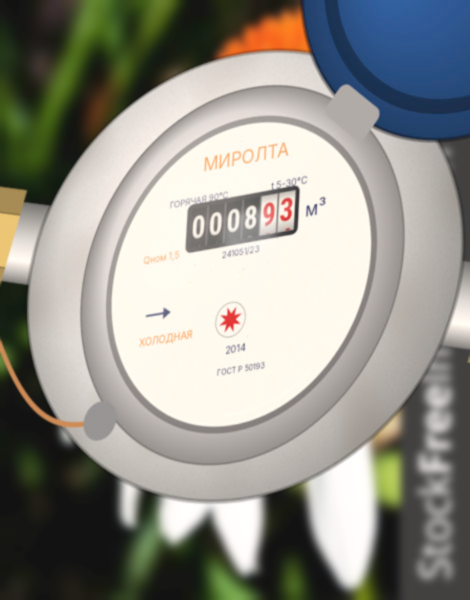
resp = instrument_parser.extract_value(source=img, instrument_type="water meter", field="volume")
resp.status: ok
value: 8.93 m³
